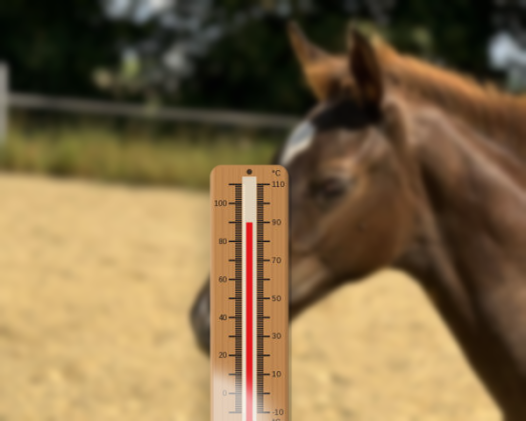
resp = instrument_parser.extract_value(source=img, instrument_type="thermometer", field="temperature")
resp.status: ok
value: 90 °C
